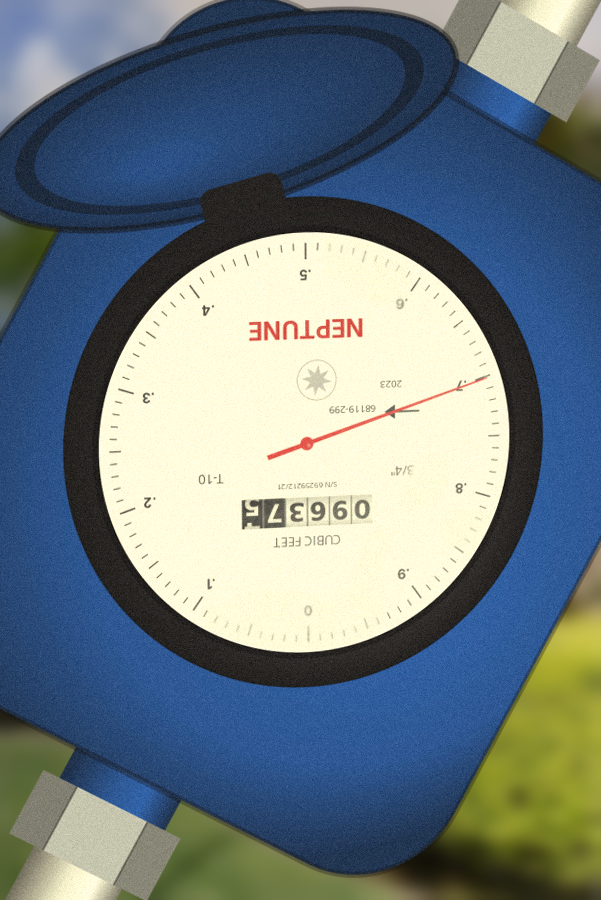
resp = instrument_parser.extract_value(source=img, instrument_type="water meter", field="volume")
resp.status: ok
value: 96374.70 ft³
